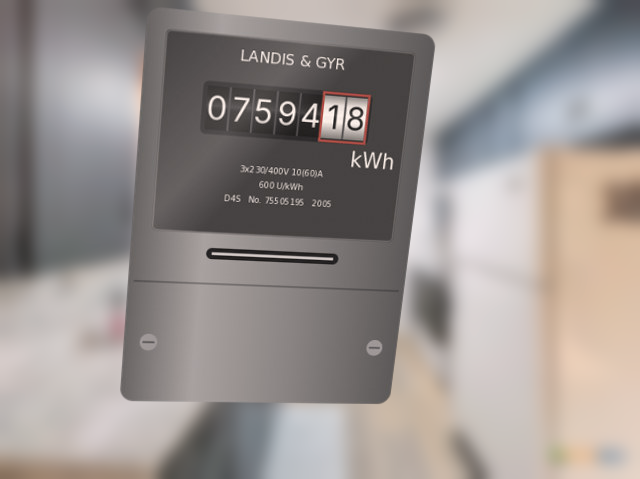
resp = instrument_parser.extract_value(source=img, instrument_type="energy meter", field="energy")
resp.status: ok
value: 7594.18 kWh
